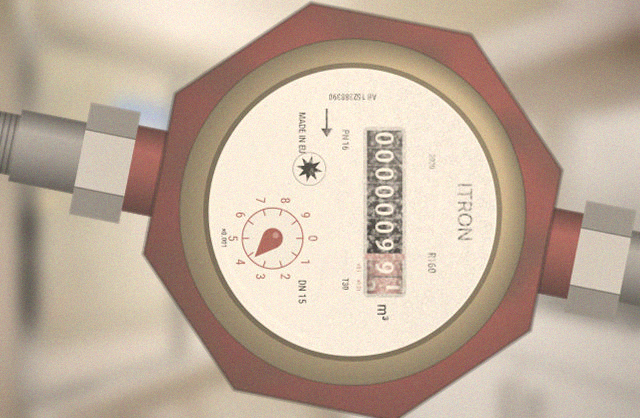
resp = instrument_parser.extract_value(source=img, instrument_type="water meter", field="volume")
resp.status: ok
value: 9.913 m³
